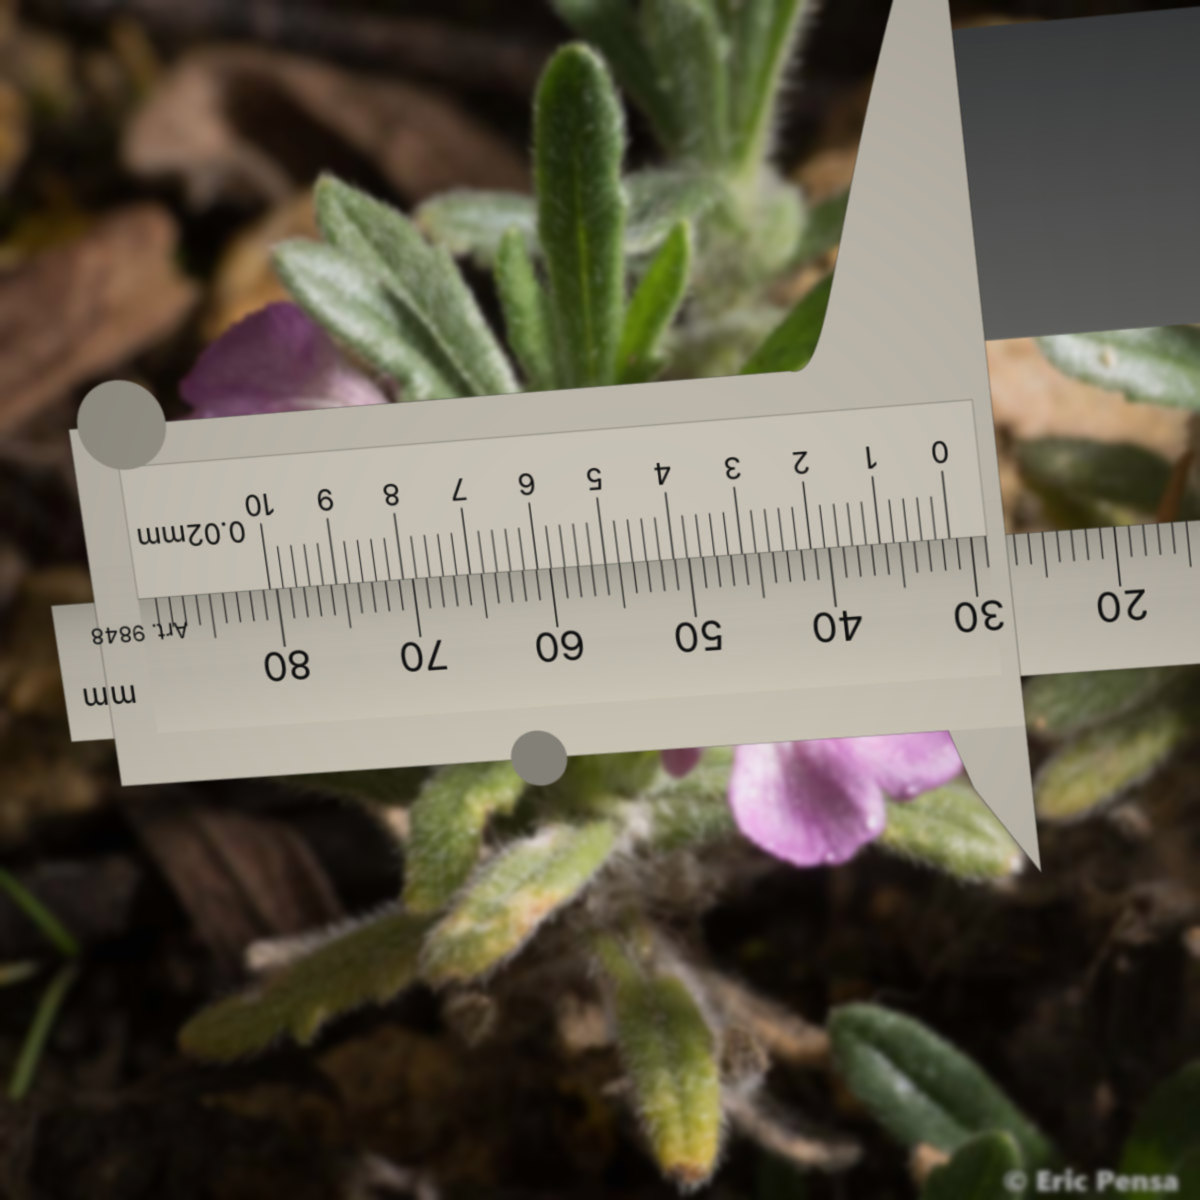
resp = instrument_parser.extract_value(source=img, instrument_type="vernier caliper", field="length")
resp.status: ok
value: 31.5 mm
